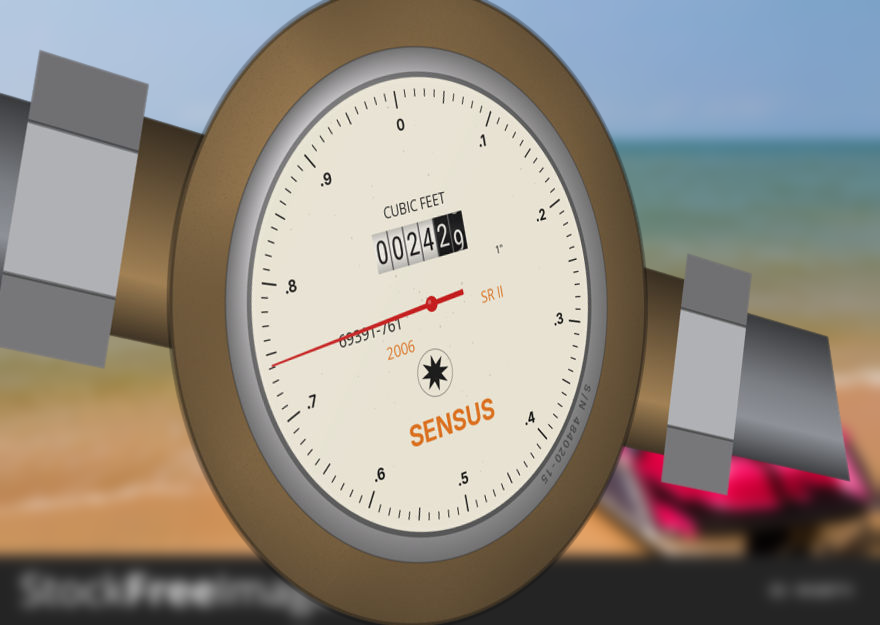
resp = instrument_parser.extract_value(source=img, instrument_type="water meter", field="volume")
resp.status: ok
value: 2428.74 ft³
